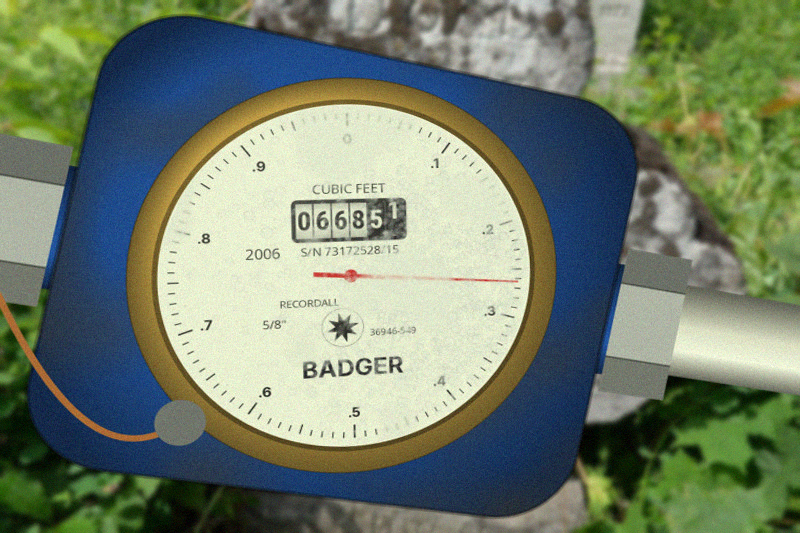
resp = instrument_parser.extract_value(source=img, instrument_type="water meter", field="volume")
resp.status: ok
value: 66851.26 ft³
